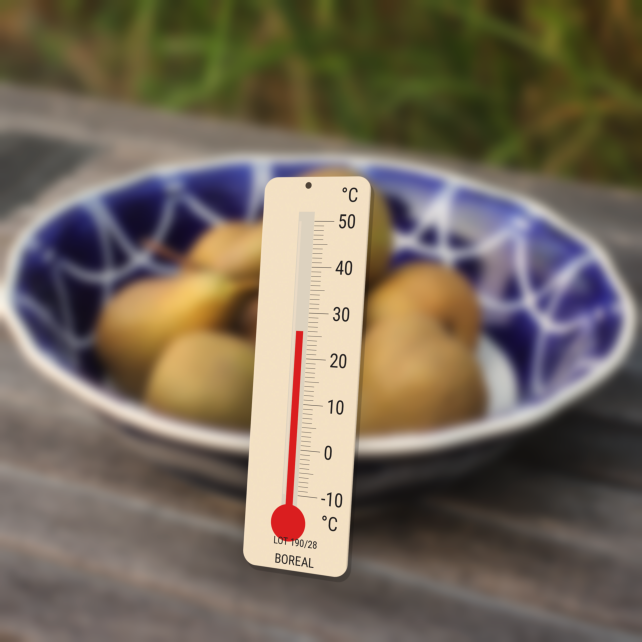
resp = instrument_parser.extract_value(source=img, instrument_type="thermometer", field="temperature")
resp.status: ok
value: 26 °C
